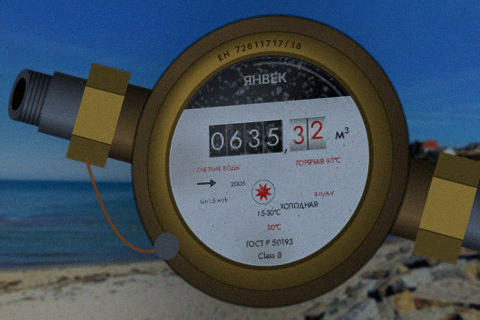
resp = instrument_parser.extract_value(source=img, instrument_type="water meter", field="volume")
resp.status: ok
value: 635.32 m³
